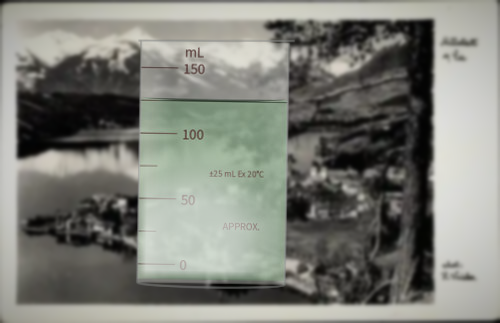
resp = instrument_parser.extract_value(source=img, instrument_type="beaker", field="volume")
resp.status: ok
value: 125 mL
